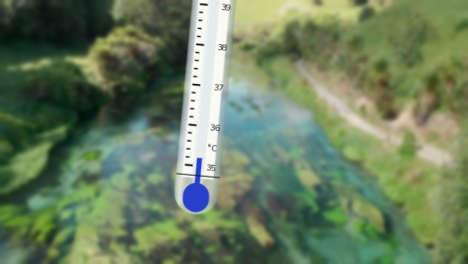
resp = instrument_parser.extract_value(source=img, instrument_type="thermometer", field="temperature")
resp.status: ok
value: 35.2 °C
